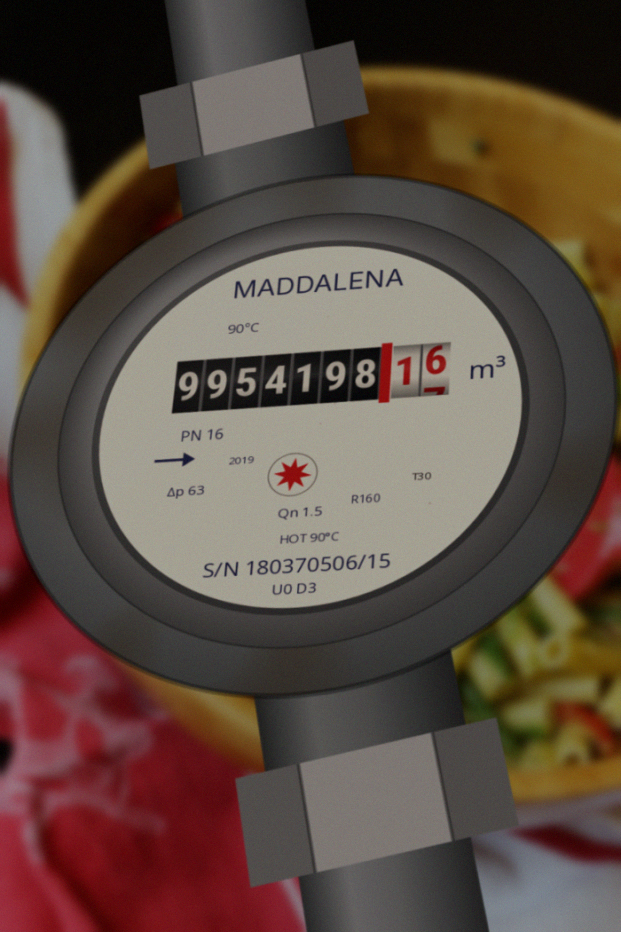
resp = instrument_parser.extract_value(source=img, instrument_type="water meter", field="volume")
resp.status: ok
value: 9954198.16 m³
